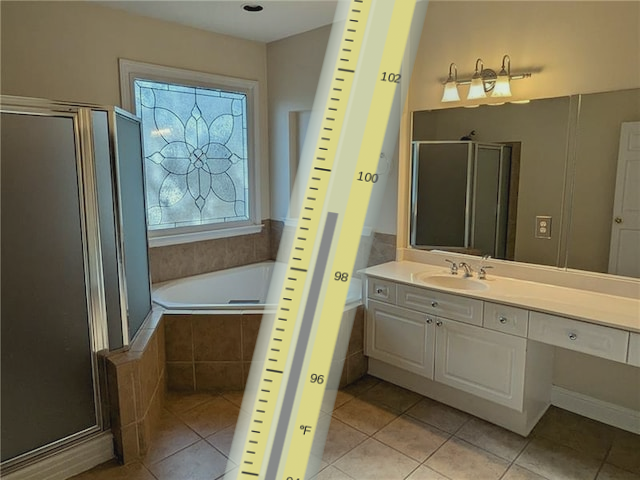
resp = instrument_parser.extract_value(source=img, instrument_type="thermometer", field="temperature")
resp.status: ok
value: 99.2 °F
